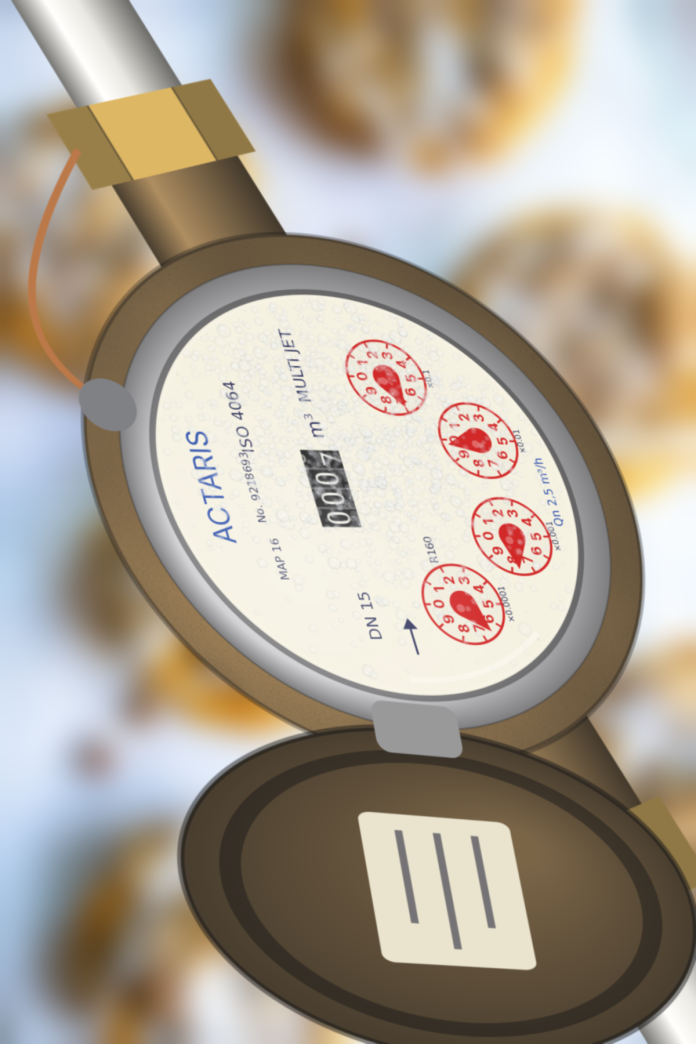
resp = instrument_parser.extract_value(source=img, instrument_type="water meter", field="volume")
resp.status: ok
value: 6.6976 m³
